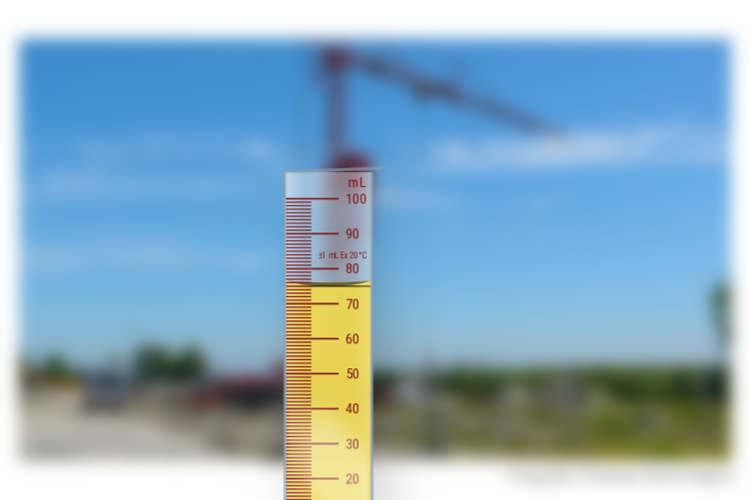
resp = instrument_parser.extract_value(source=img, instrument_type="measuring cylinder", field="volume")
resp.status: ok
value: 75 mL
